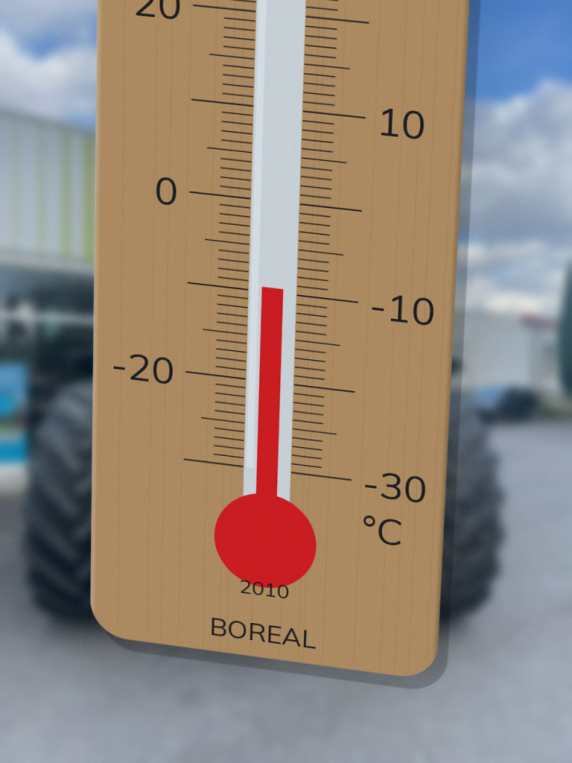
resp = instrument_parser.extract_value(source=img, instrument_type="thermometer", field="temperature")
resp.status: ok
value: -9.5 °C
